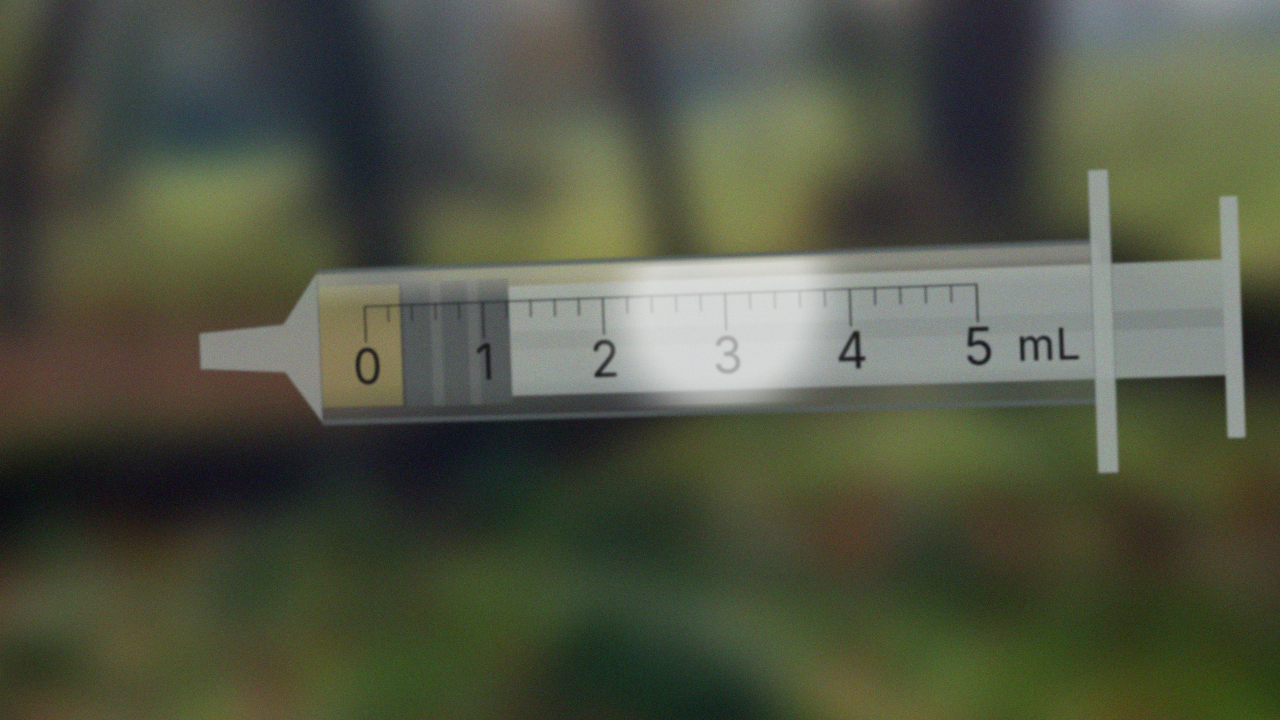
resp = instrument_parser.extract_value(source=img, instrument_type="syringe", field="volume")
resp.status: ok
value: 0.3 mL
